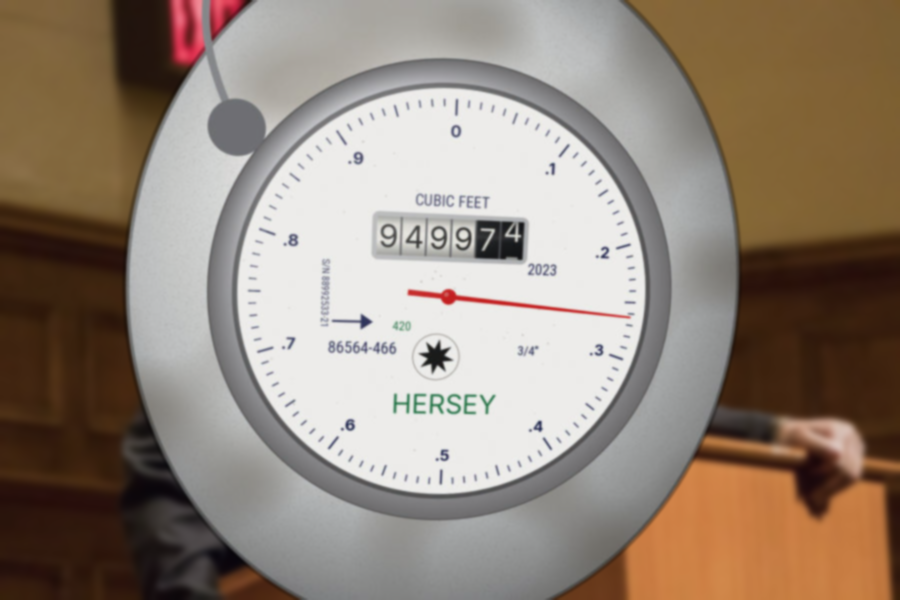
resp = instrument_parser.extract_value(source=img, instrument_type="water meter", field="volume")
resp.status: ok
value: 949974.26 ft³
